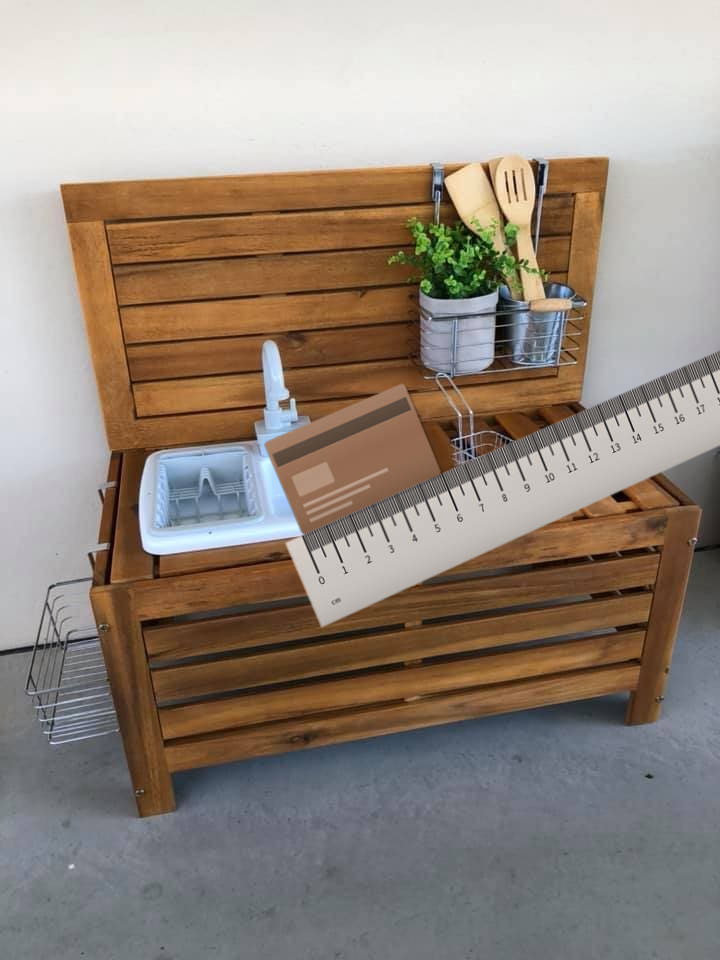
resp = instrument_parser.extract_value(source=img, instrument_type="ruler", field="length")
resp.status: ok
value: 6 cm
